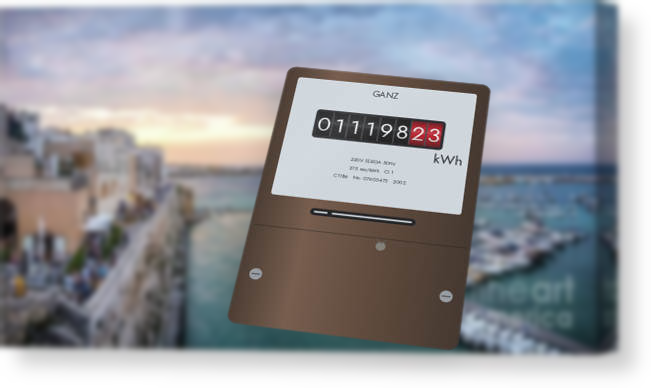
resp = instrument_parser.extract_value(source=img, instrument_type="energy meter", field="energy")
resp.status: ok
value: 11198.23 kWh
